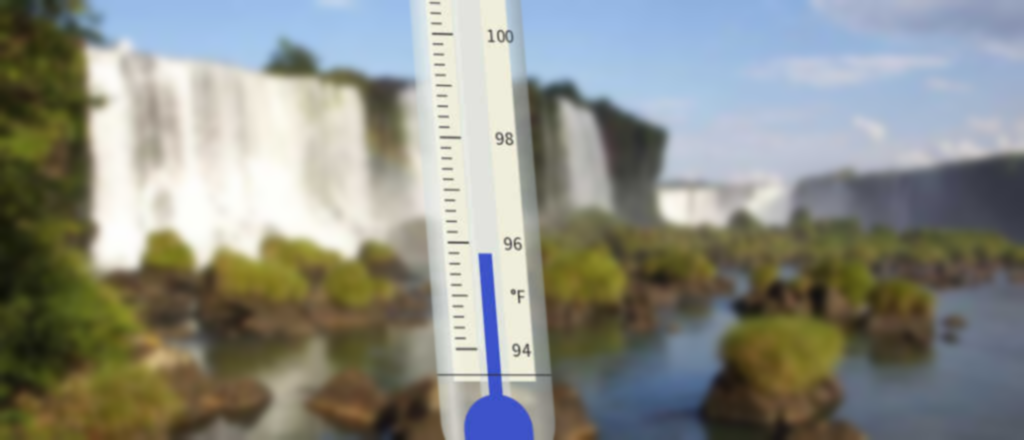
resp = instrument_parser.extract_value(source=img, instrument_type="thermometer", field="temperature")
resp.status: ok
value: 95.8 °F
